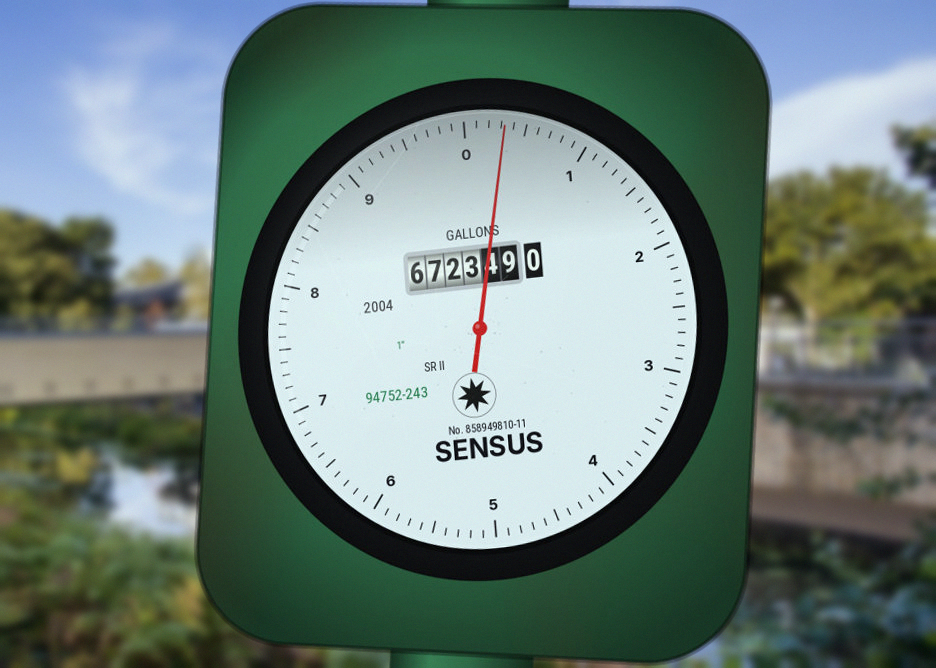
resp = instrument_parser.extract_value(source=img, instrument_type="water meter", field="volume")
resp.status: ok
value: 6723490.3 gal
